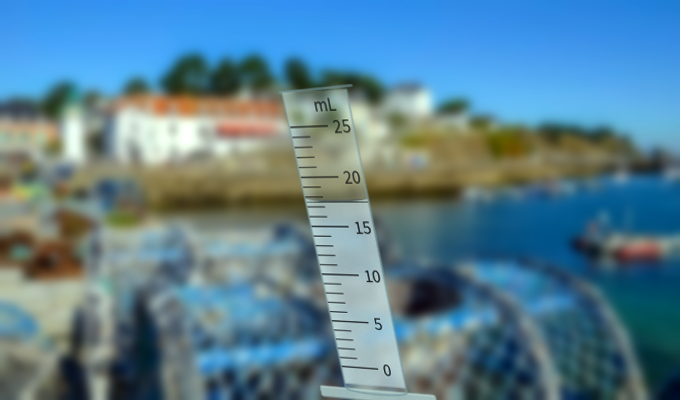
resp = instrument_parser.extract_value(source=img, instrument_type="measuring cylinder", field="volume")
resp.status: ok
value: 17.5 mL
